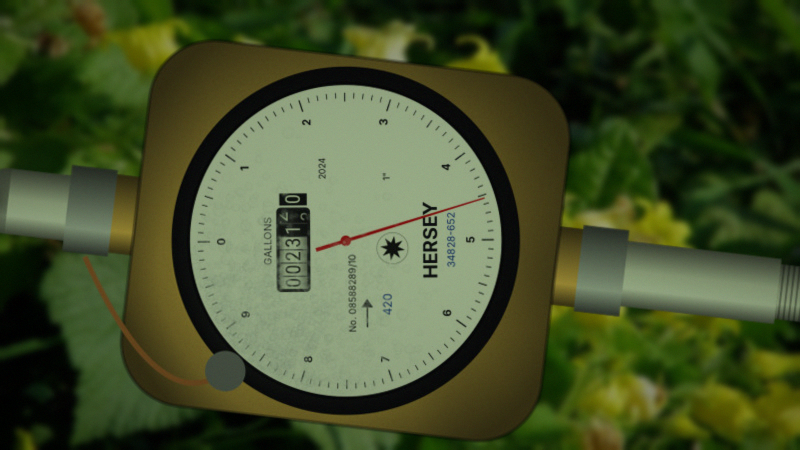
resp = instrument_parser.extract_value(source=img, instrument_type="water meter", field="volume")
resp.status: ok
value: 23124.5 gal
